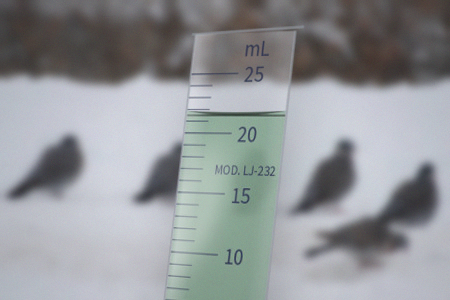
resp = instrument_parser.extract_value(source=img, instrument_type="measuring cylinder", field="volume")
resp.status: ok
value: 21.5 mL
